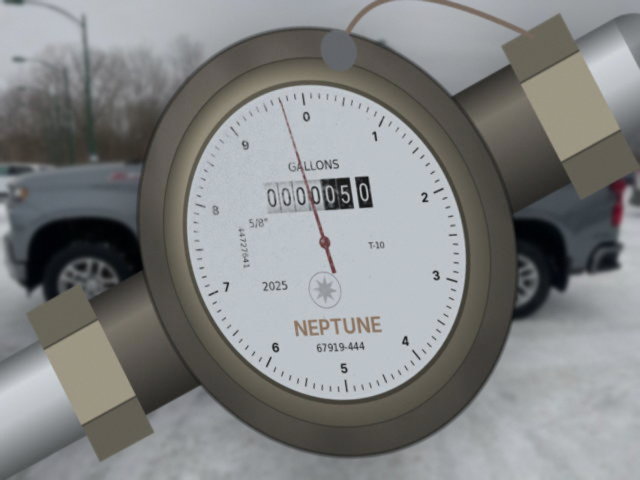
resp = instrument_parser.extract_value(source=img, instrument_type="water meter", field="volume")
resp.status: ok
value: 49.7 gal
